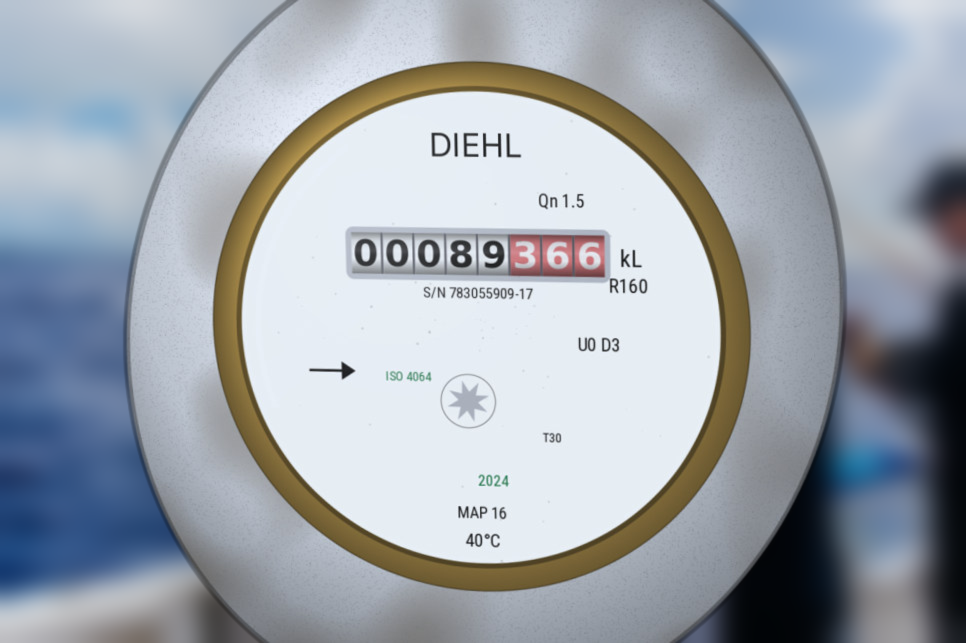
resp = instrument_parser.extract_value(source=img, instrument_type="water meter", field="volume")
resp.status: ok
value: 89.366 kL
